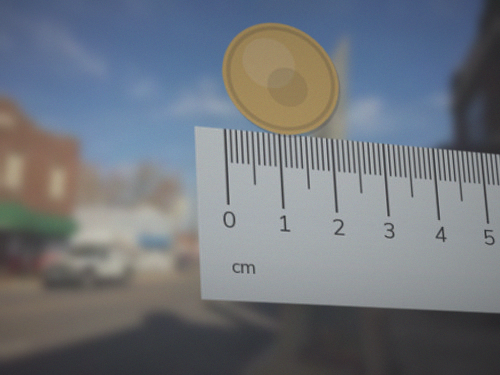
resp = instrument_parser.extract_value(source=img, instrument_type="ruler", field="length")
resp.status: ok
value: 2.2 cm
